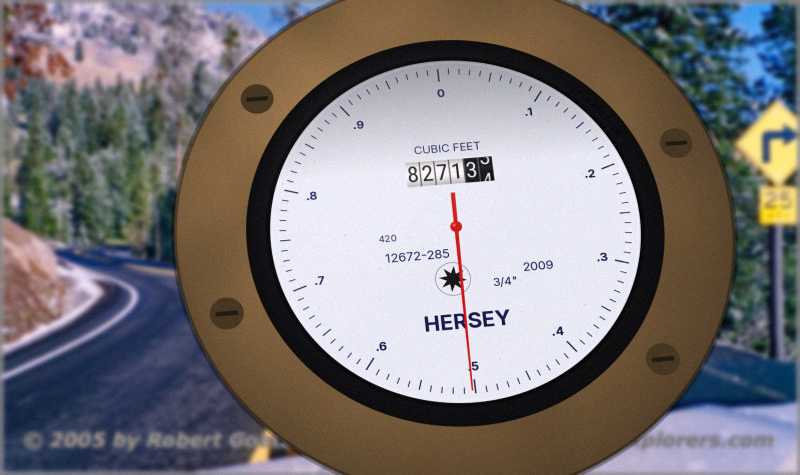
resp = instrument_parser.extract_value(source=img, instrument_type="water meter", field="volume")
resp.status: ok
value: 827133.50 ft³
